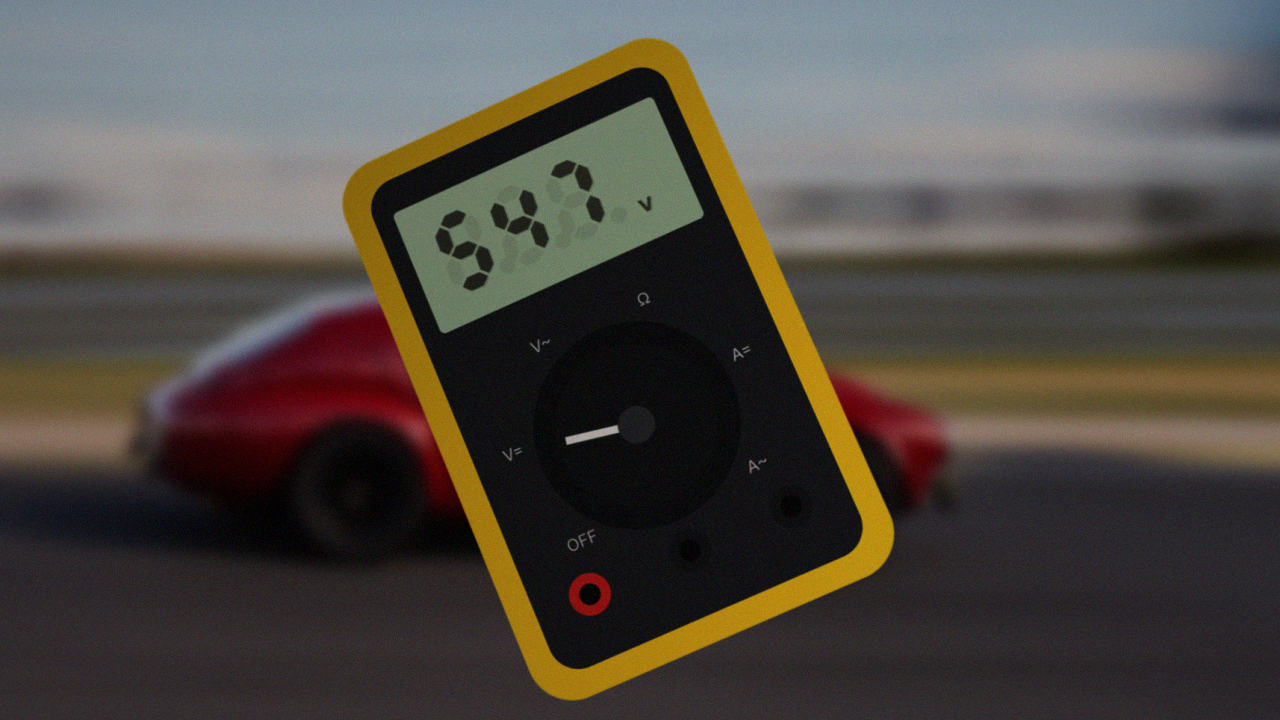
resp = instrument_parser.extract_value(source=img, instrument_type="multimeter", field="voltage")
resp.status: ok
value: 547 V
